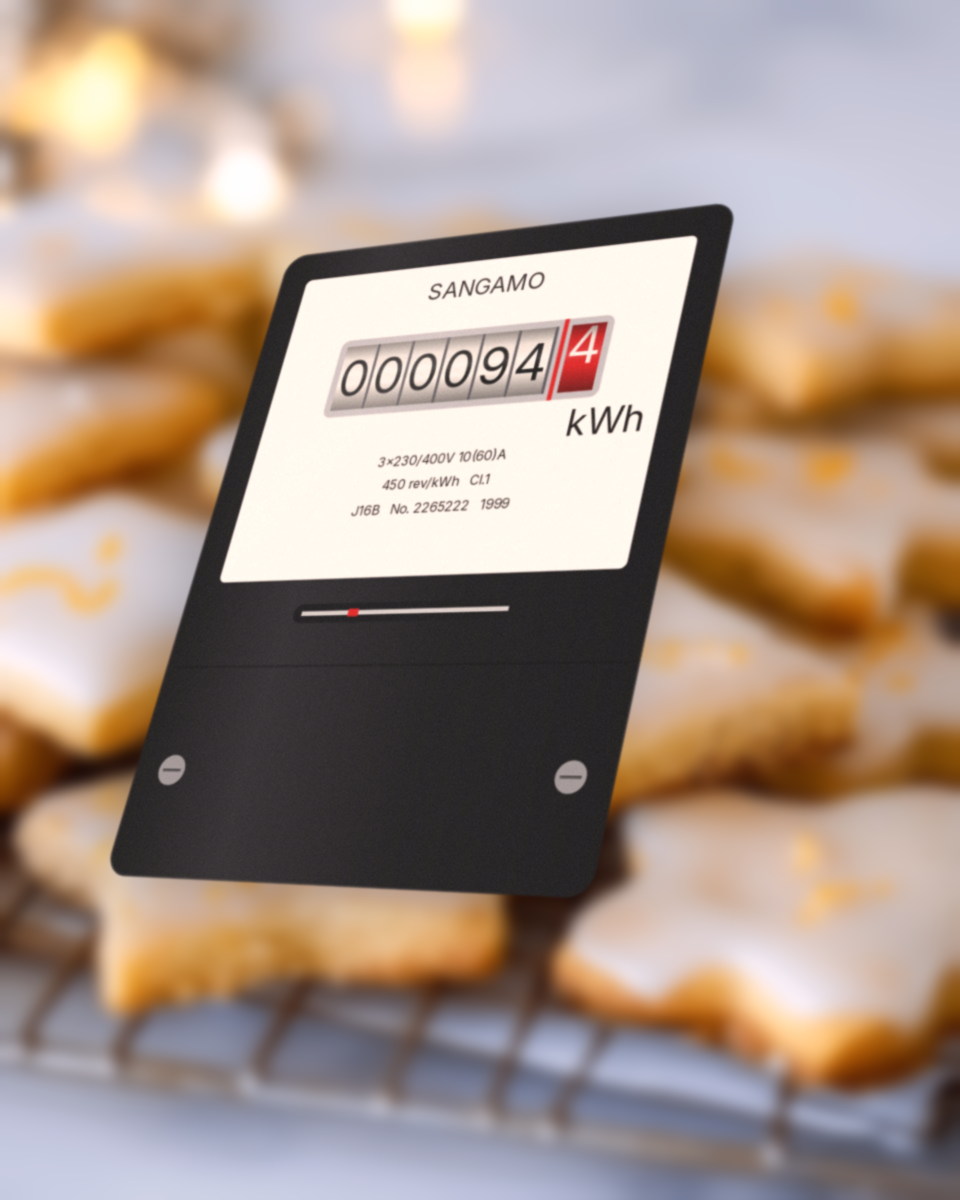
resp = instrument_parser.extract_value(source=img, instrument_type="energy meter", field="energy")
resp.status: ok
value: 94.4 kWh
